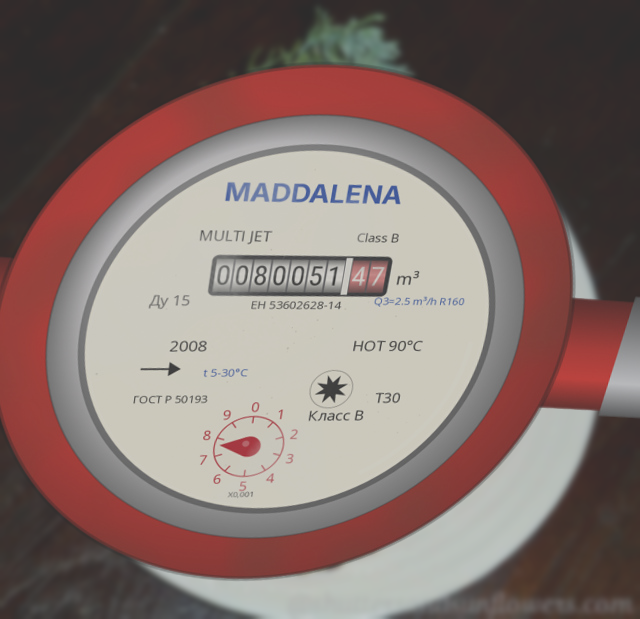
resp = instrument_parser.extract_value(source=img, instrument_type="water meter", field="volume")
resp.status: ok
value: 80051.477 m³
